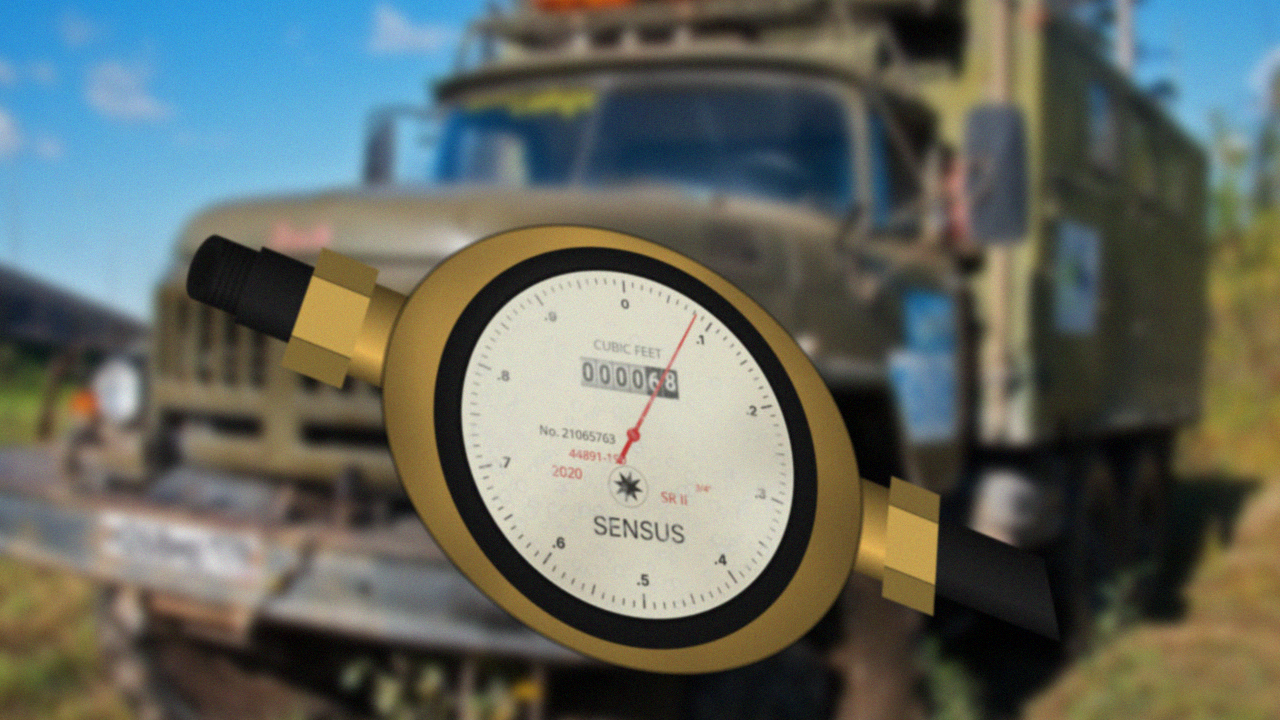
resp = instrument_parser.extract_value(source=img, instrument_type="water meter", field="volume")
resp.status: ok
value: 68.08 ft³
